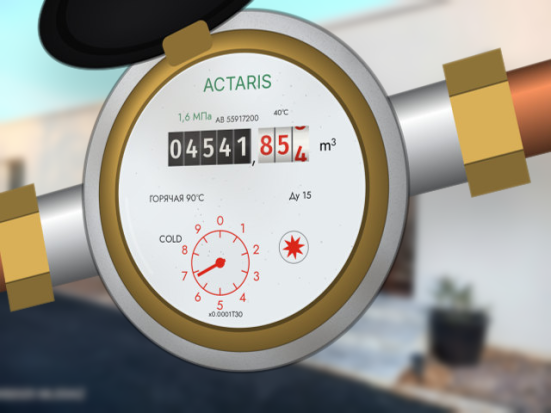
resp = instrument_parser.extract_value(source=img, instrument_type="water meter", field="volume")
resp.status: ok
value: 4541.8536 m³
